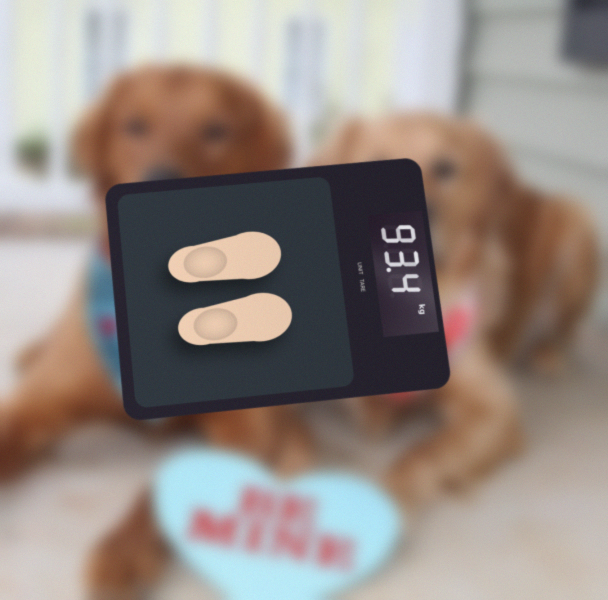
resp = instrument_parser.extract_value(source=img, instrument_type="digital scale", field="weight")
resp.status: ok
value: 93.4 kg
